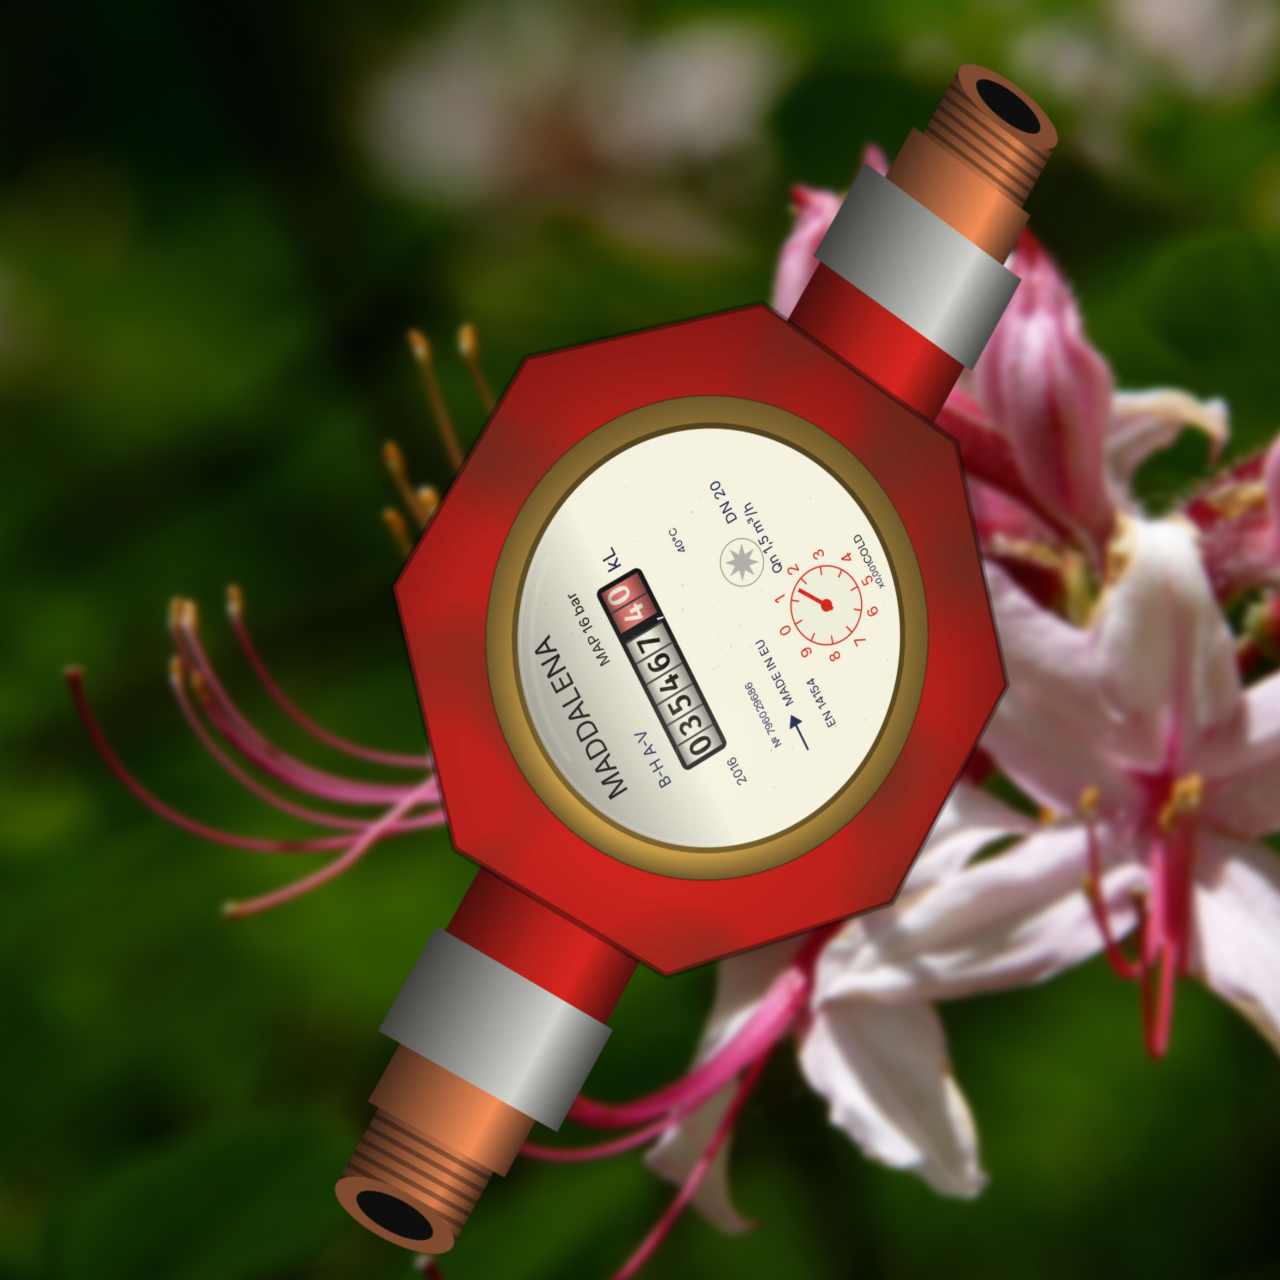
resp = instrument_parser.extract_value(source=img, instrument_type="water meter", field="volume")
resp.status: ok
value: 35467.401 kL
